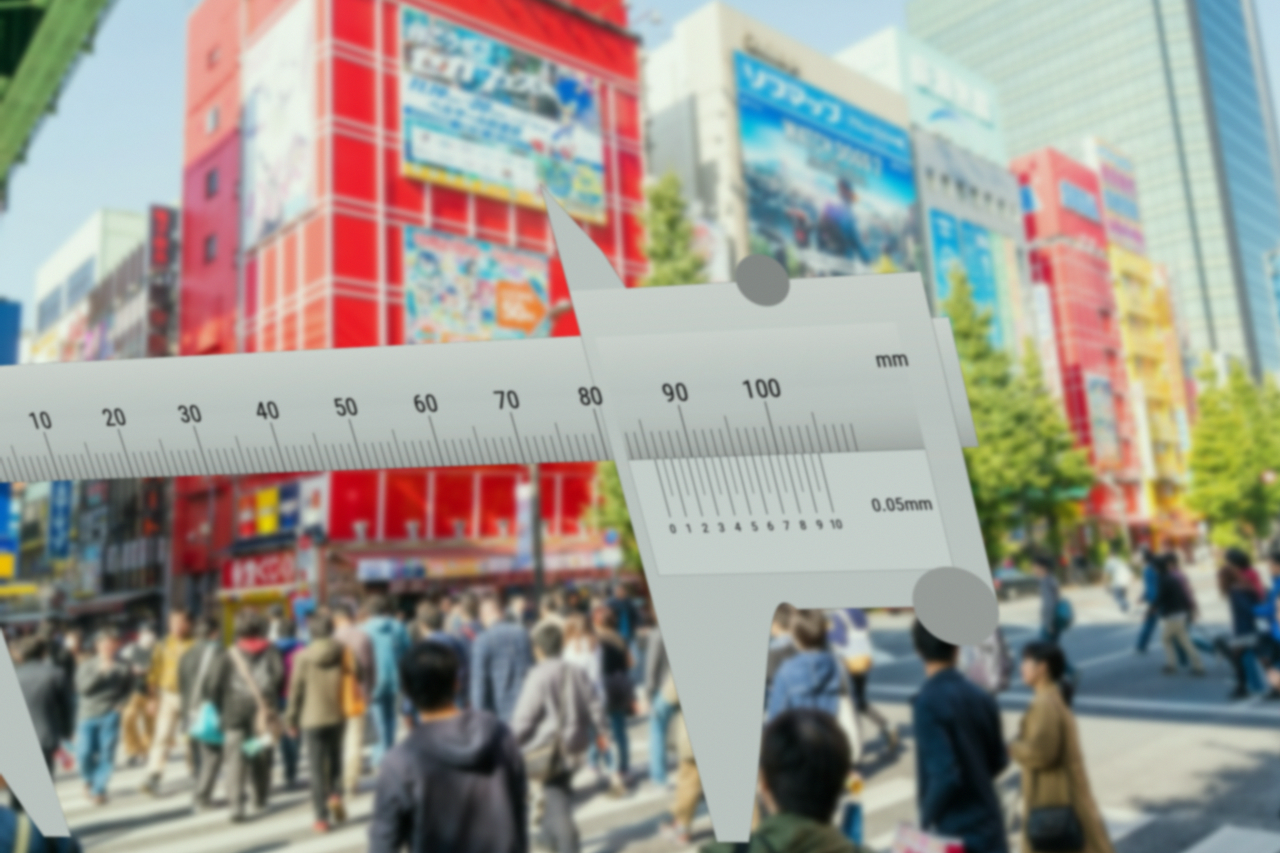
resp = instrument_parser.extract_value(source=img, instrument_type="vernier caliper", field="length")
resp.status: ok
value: 85.6 mm
